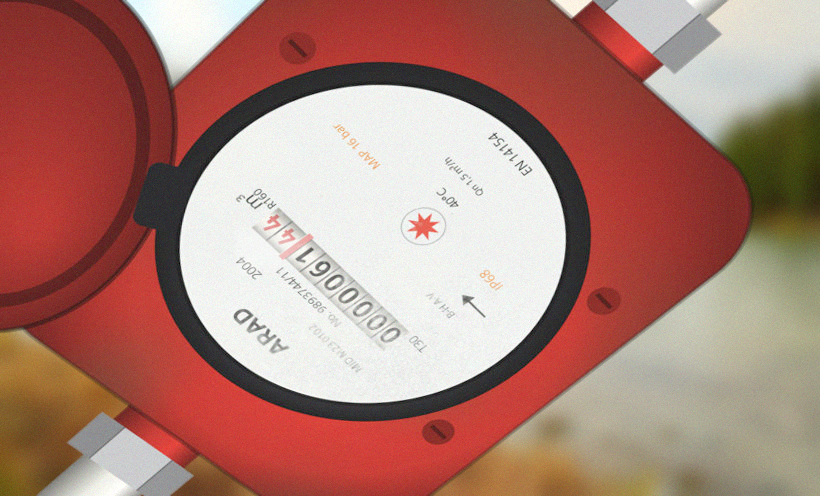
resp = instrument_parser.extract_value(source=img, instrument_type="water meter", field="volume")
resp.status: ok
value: 61.44 m³
